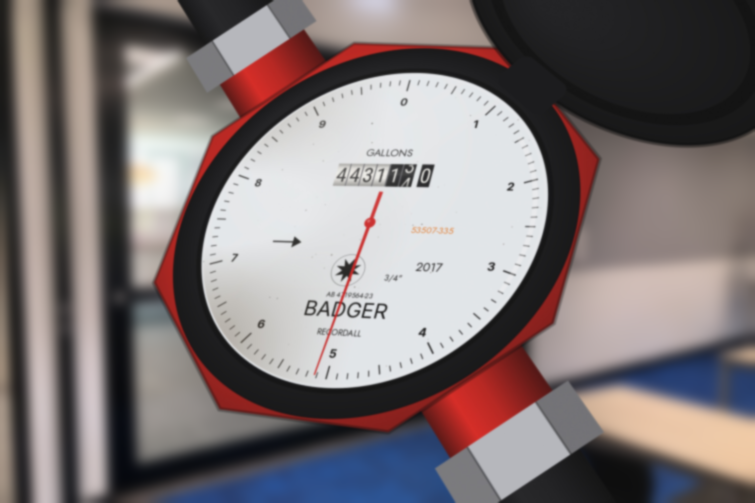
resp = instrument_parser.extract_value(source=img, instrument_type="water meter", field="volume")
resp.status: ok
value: 4431135.1 gal
